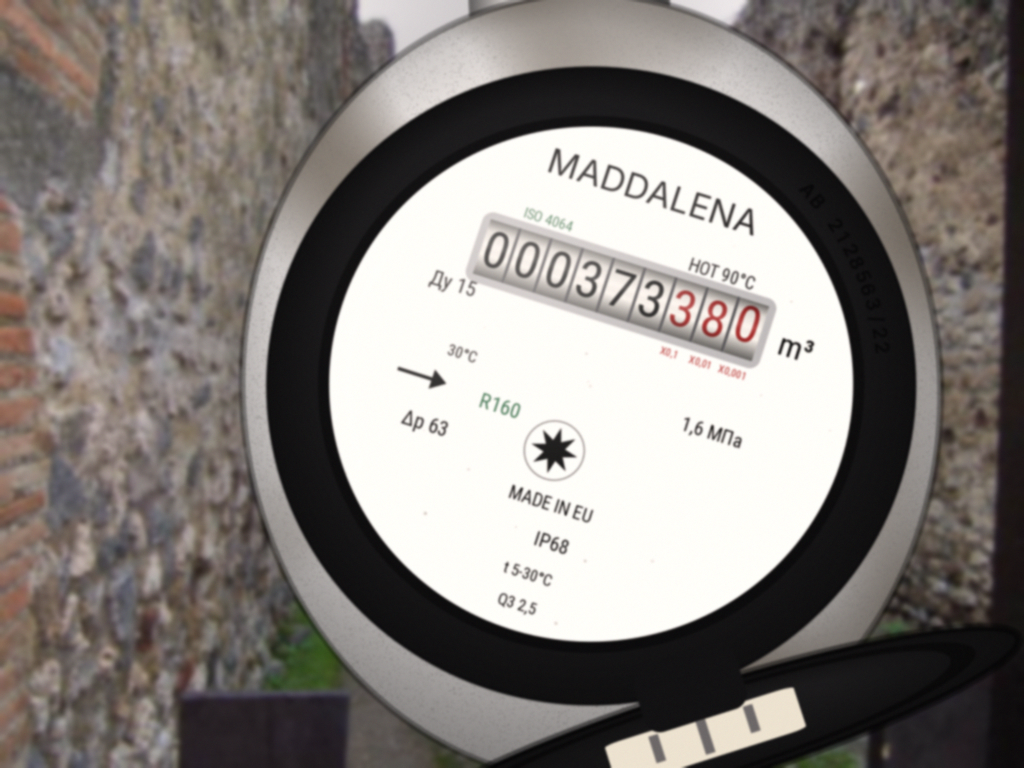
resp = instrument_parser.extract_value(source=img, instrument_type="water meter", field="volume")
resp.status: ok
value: 373.380 m³
